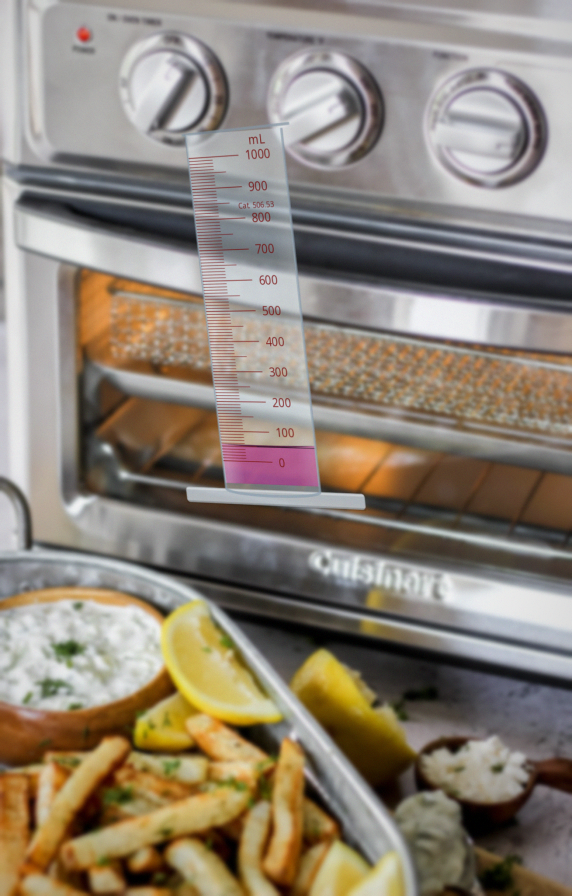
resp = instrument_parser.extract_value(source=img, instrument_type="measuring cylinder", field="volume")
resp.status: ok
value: 50 mL
